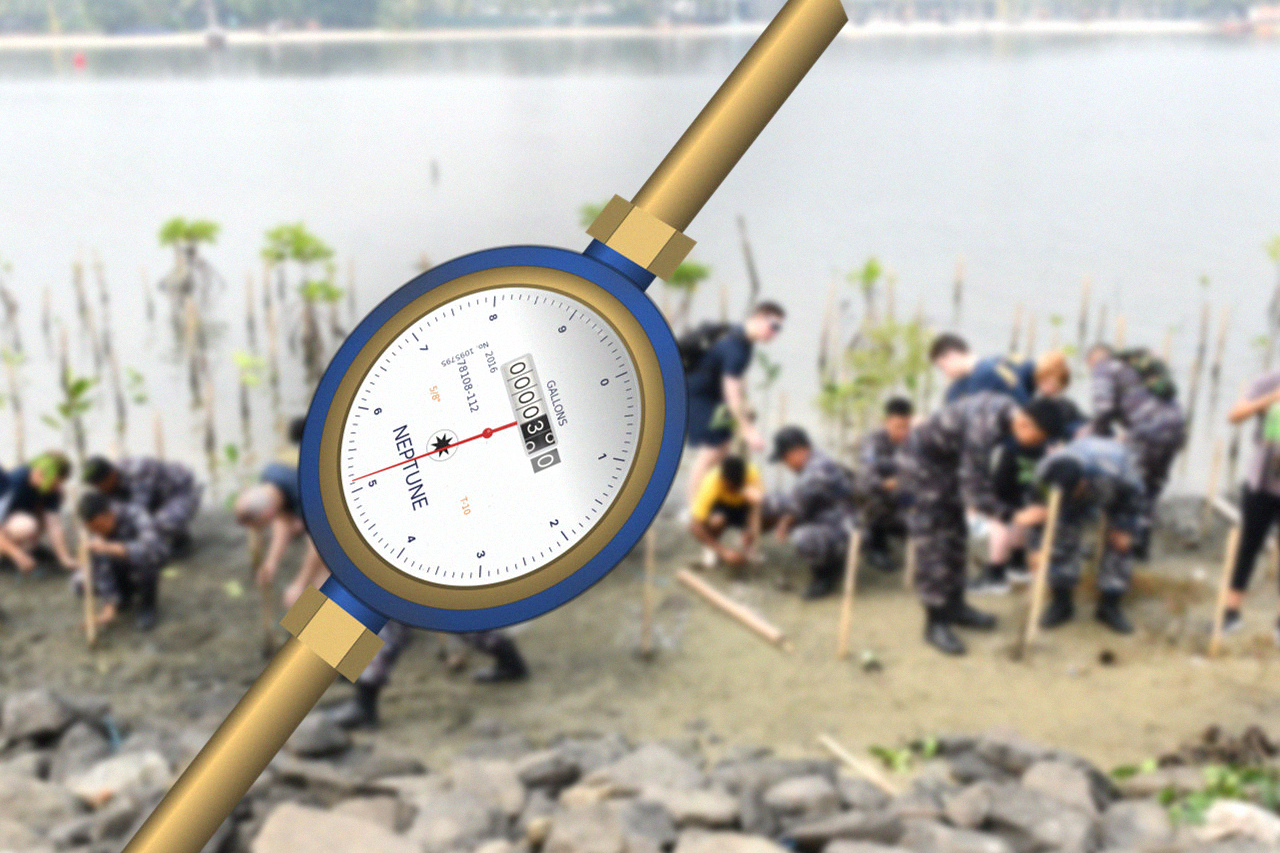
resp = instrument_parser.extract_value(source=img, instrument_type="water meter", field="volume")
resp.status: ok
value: 385.1 gal
